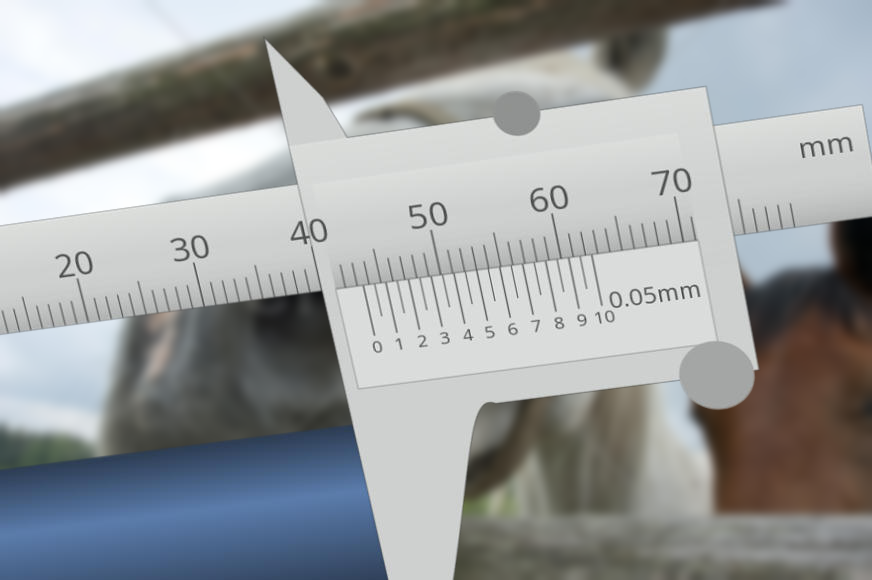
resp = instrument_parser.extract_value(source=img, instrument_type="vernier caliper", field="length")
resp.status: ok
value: 43.5 mm
